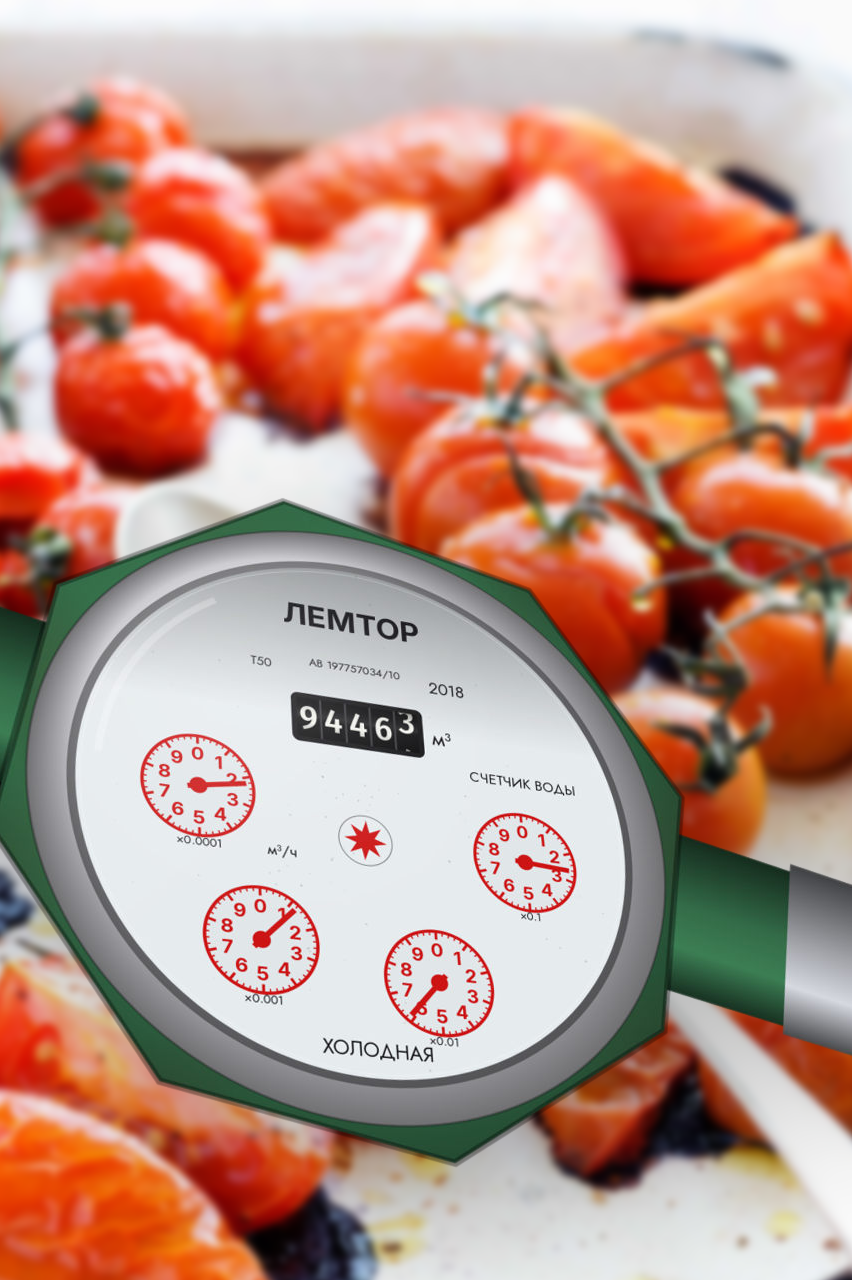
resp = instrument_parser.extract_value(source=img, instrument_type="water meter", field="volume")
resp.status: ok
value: 94463.2612 m³
